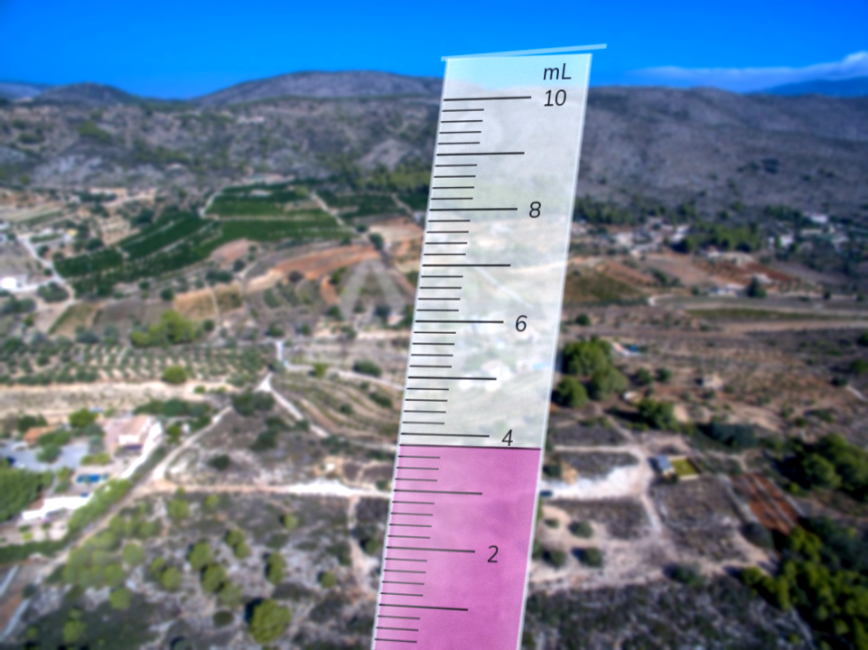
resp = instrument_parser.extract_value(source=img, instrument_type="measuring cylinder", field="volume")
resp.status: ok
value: 3.8 mL
